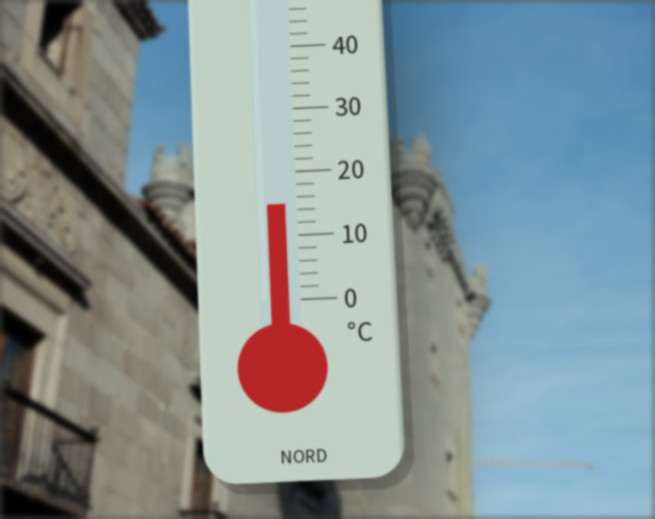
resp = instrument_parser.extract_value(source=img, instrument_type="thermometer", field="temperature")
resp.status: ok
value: 15 °C
